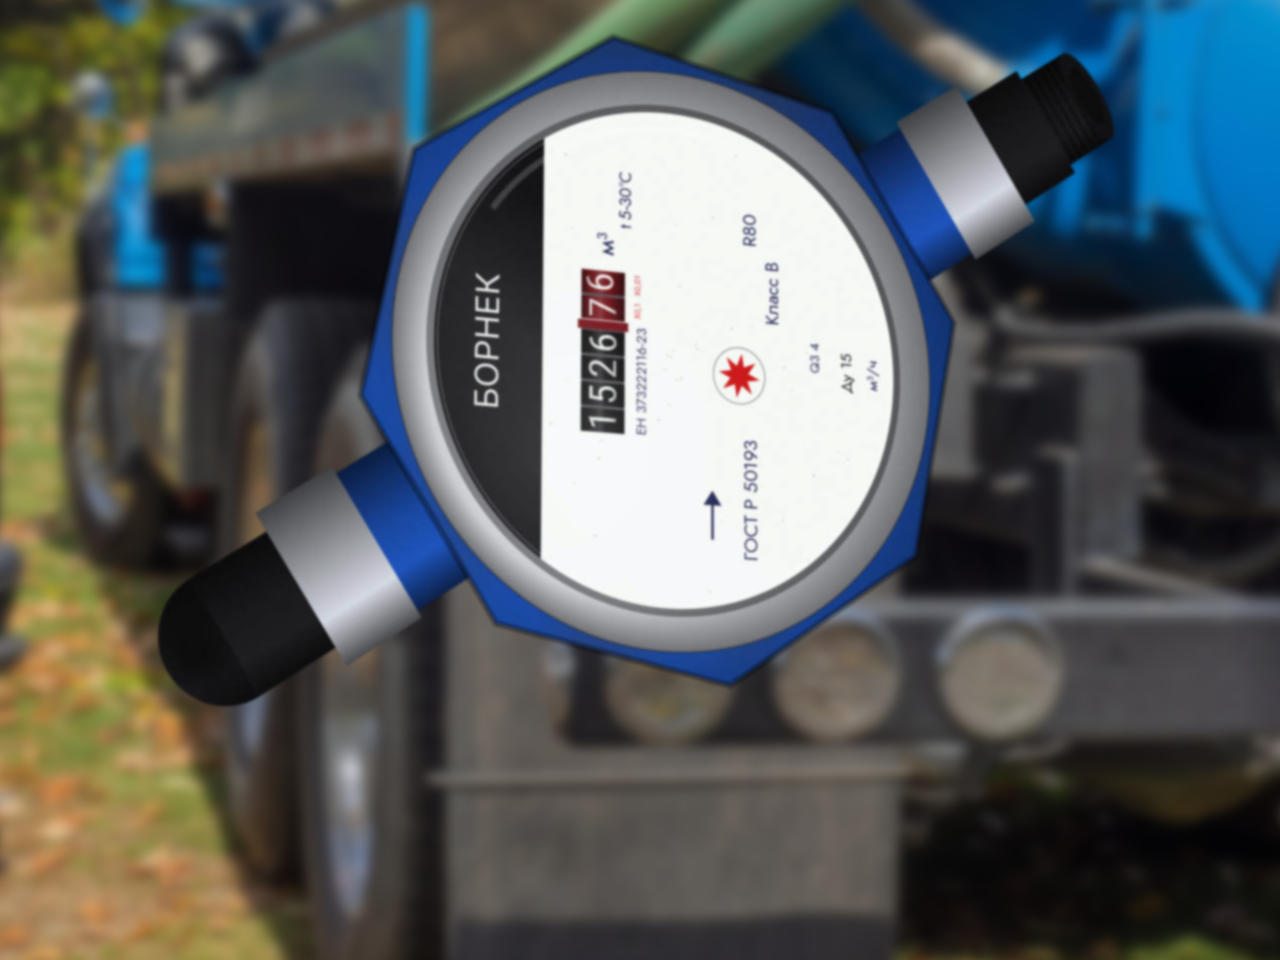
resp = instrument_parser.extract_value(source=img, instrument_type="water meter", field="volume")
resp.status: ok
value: 1526.76 m³
